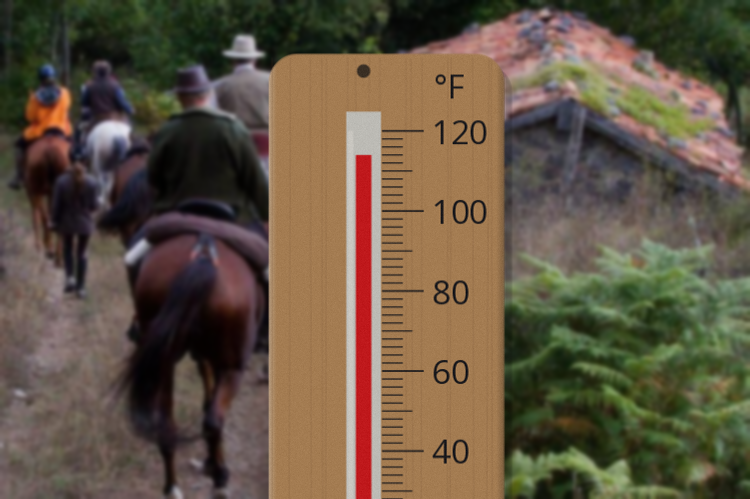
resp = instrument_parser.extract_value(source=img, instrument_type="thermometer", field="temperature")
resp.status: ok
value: 114 °F
